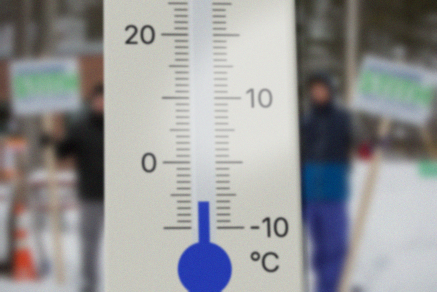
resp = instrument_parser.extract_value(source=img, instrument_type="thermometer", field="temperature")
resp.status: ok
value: -6 °C
